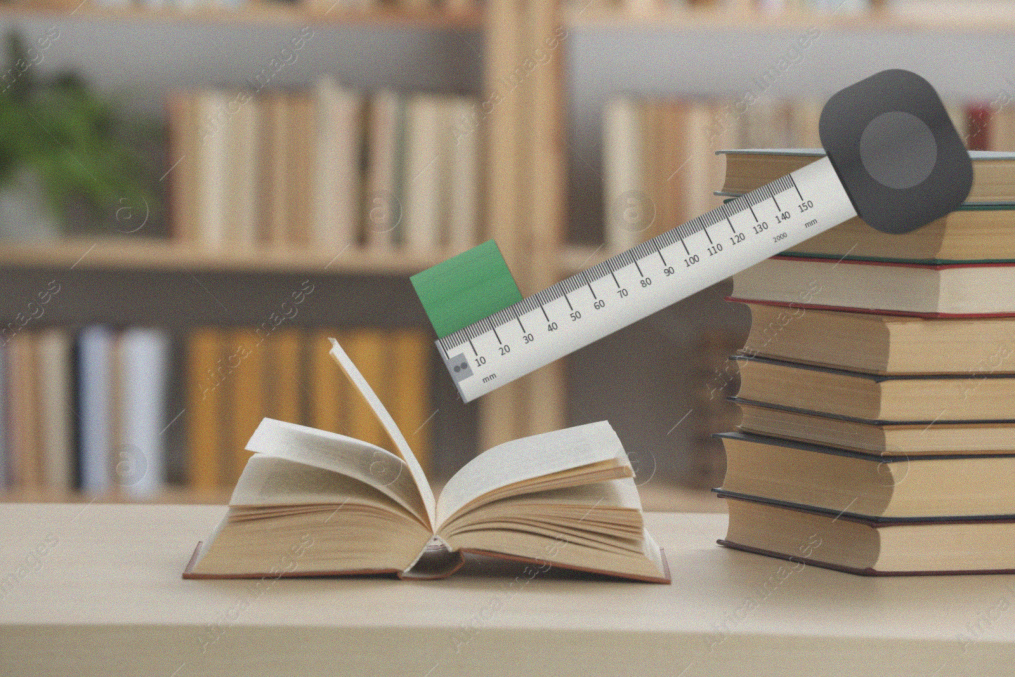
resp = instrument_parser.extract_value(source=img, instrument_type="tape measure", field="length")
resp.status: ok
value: 35 mm
